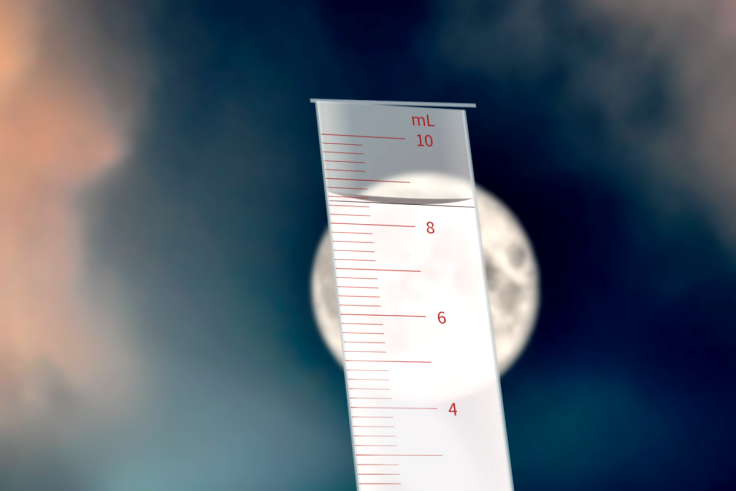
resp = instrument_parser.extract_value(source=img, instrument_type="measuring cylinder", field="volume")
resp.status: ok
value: 8.5 mL
